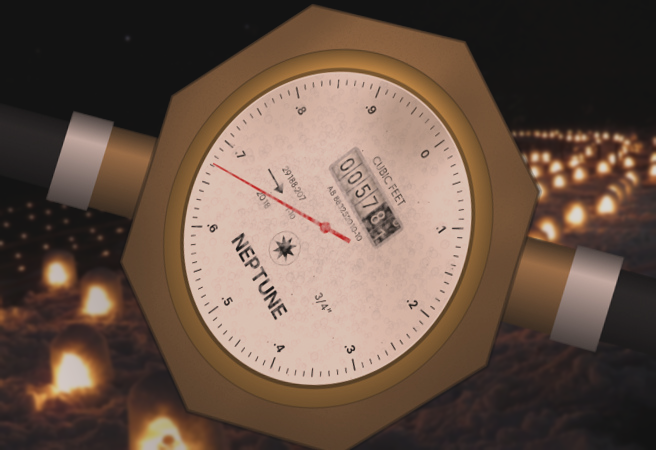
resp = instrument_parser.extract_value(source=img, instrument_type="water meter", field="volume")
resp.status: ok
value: 5780.67 ft³
